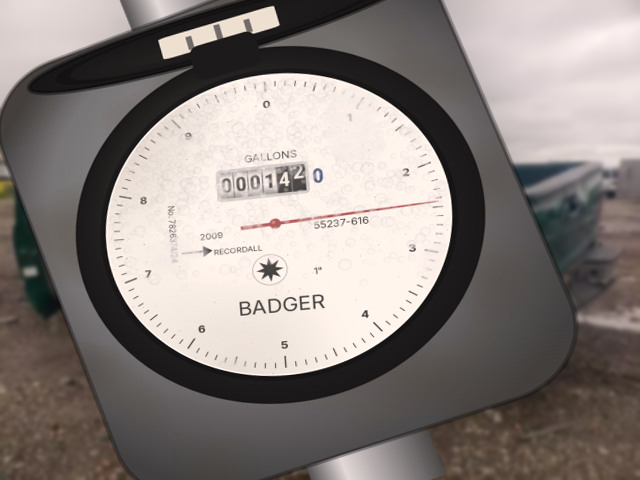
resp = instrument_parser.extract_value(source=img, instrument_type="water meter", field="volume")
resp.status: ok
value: 1422.4 gal
